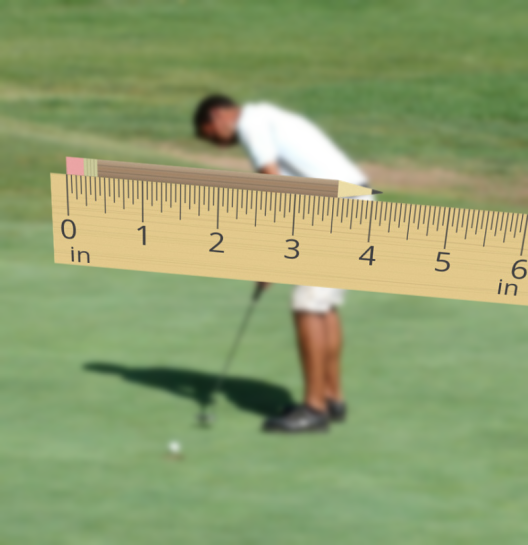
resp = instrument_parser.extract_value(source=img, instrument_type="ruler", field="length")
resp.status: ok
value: 4.125 in
